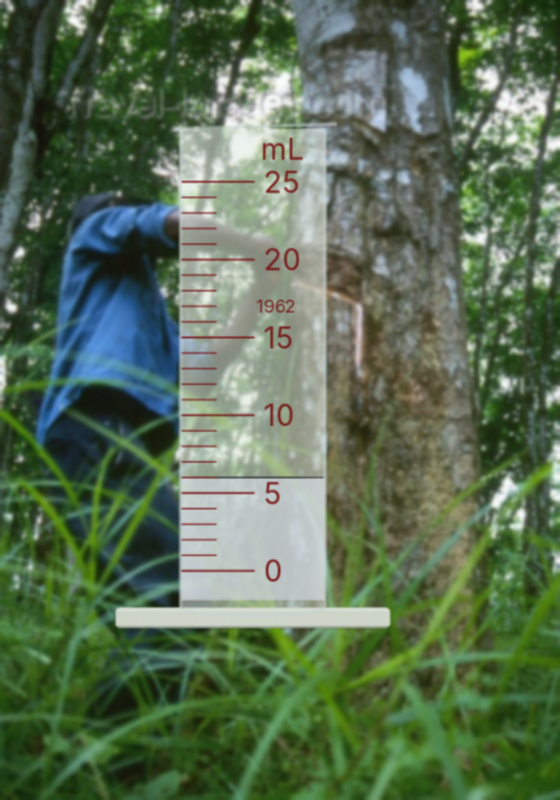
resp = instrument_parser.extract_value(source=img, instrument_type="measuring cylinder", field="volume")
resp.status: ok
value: 6 mL
